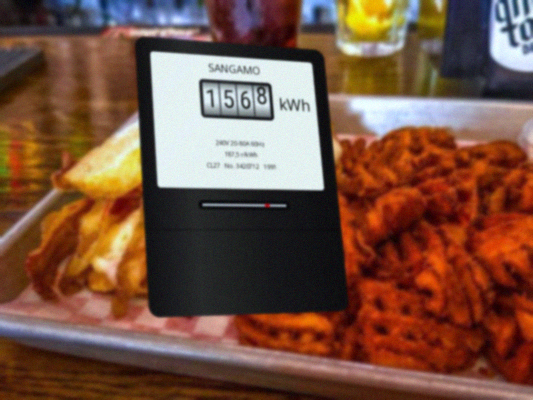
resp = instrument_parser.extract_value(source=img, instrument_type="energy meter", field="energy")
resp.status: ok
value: 1568 kWh
